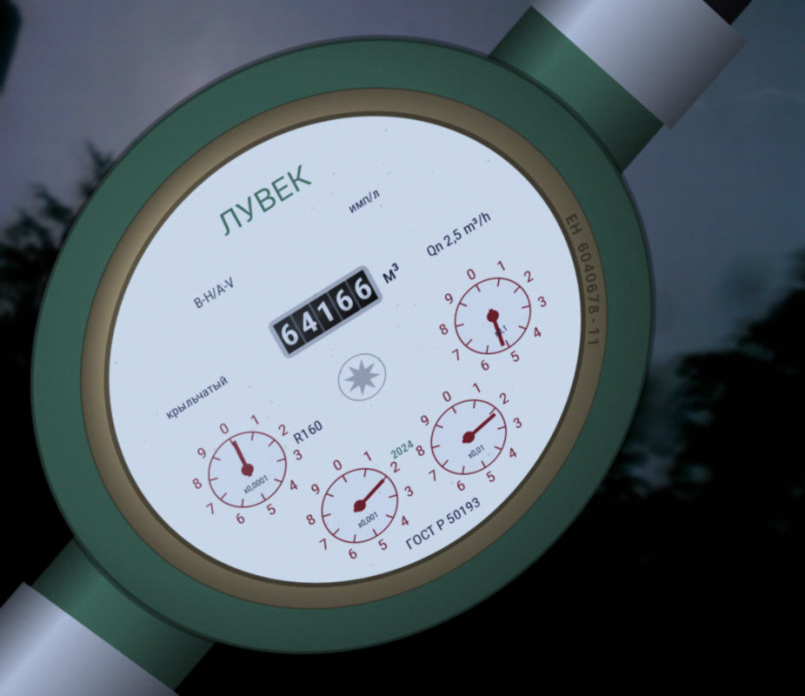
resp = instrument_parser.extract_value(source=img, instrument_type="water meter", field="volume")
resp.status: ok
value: 64166.5220 m³
